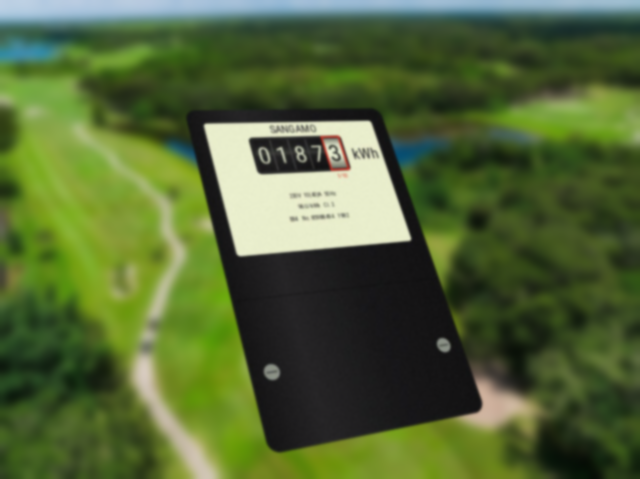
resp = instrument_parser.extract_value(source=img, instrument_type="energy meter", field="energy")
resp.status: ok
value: 187.3 kWh
